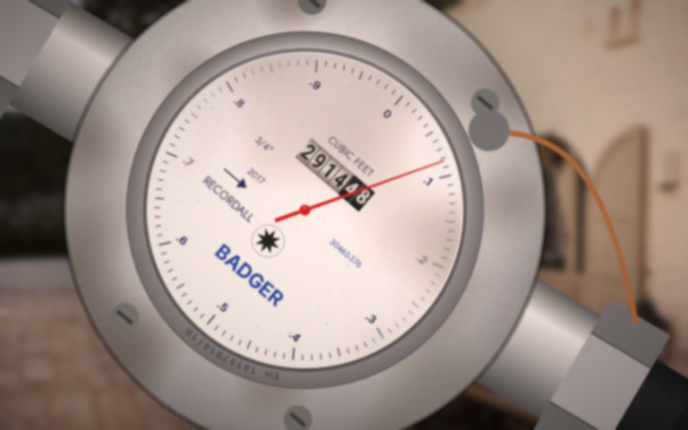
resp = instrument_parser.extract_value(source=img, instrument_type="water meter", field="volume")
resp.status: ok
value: 291448.08 ft³
